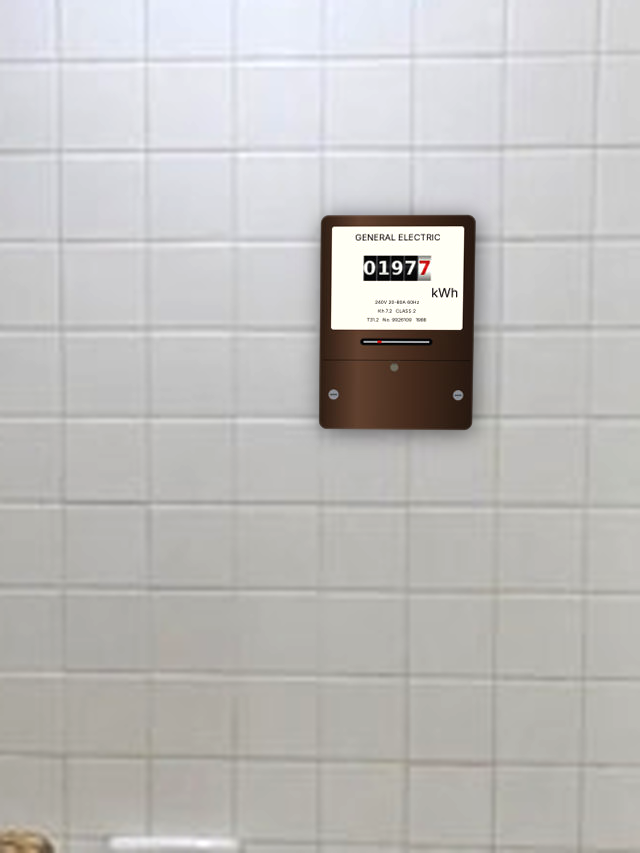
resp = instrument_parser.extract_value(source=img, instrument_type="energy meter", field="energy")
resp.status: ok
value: 197.7 kWh
